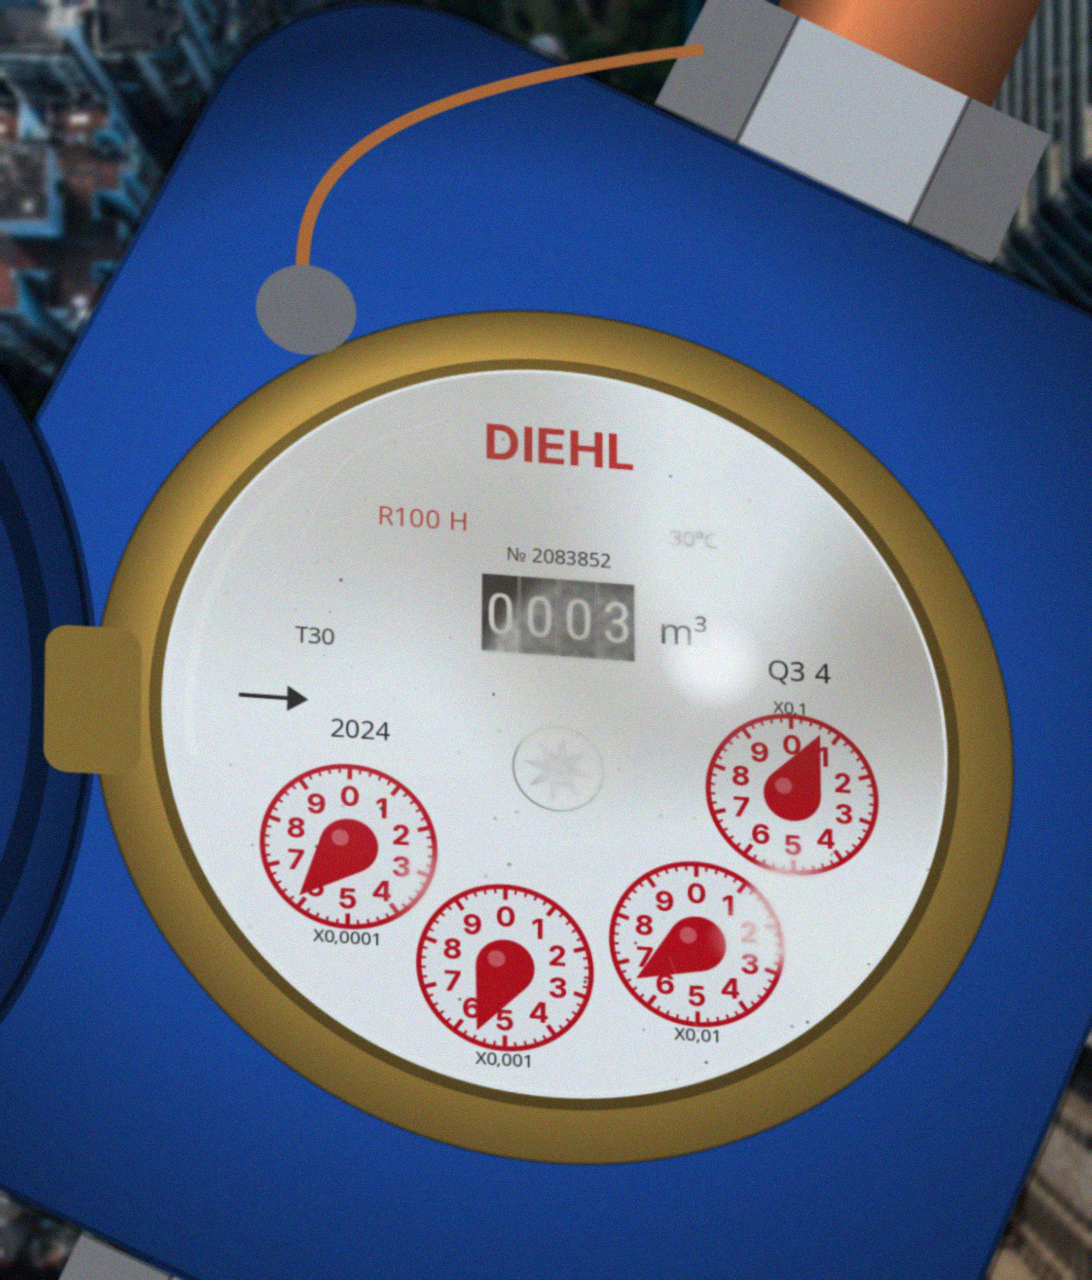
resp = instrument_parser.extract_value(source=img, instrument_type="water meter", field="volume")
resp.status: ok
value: 3.0656 m³
